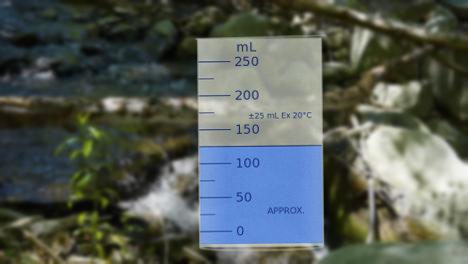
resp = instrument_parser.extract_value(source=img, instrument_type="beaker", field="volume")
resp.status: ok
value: 125 mL
